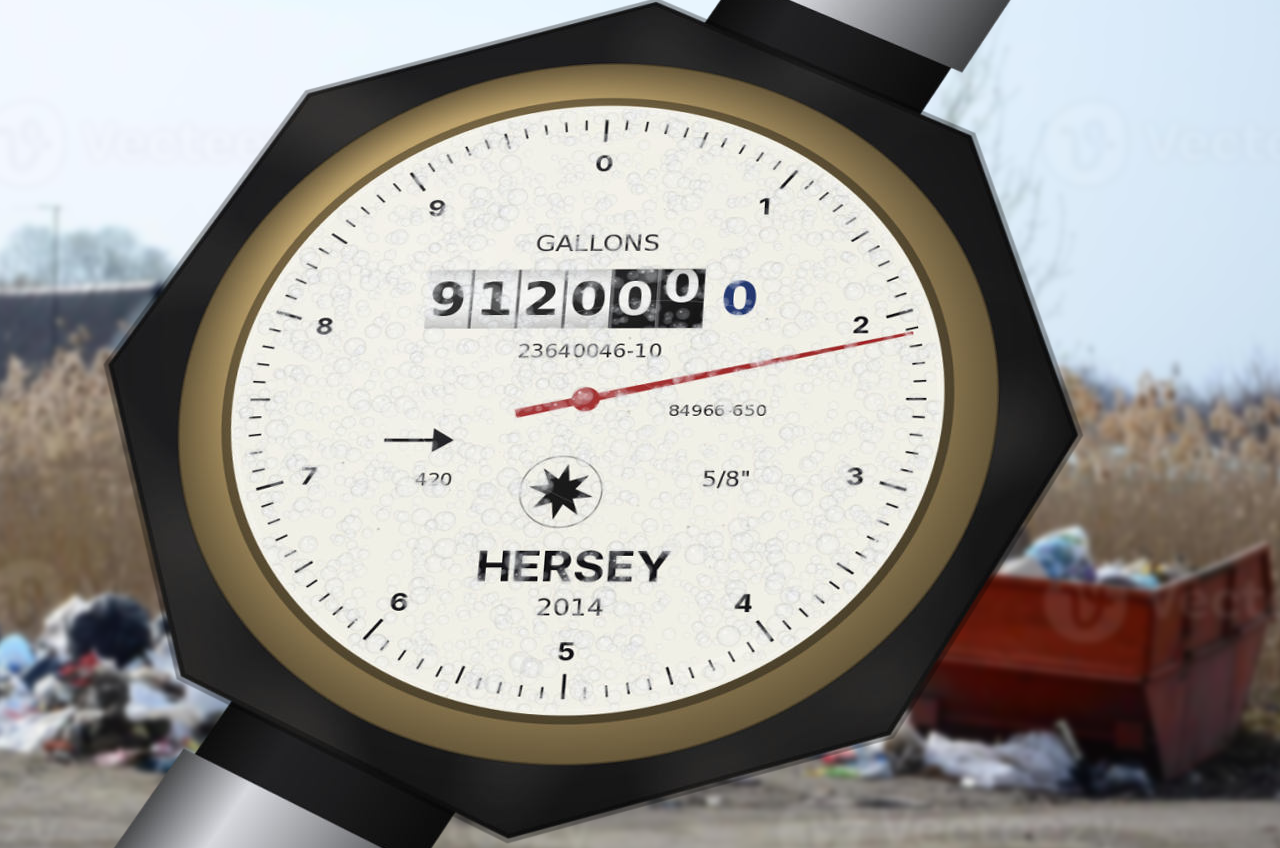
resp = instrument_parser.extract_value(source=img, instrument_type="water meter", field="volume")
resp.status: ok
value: 9120002.1 gal
